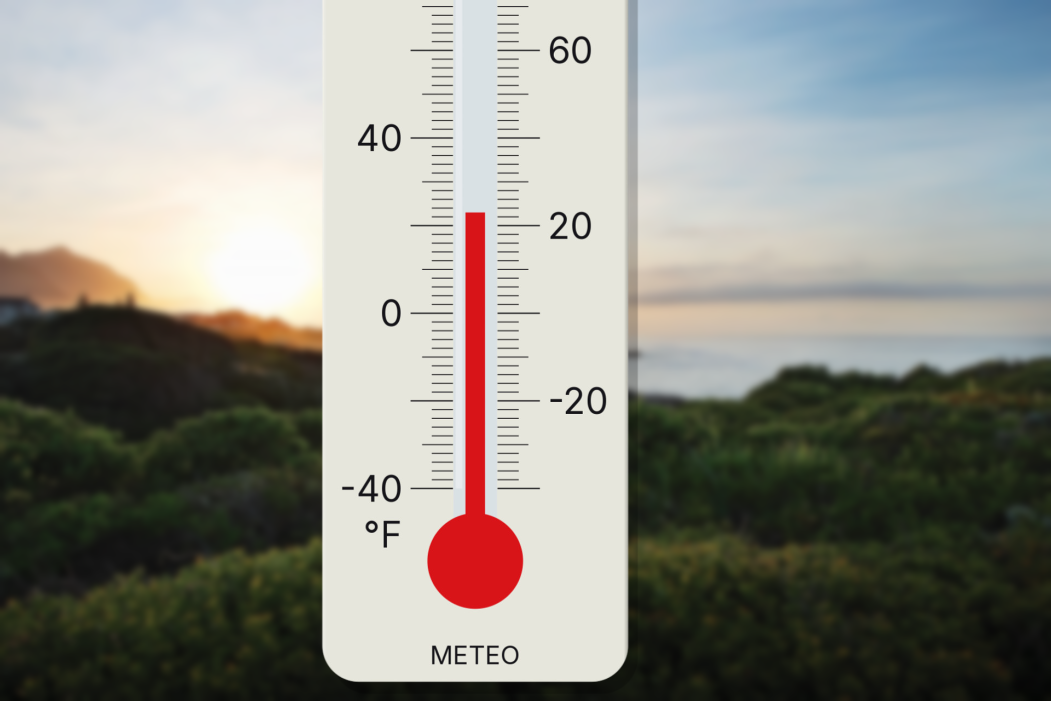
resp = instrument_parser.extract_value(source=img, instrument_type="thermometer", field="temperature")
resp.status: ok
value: 23 °F
